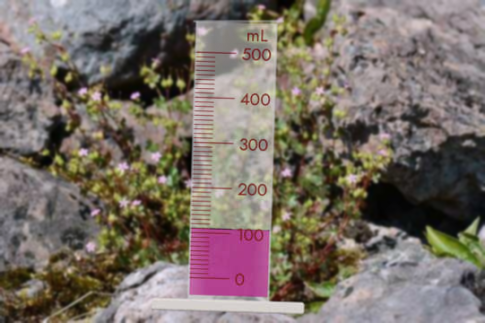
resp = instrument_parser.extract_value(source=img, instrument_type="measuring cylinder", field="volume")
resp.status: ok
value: 110 mL
